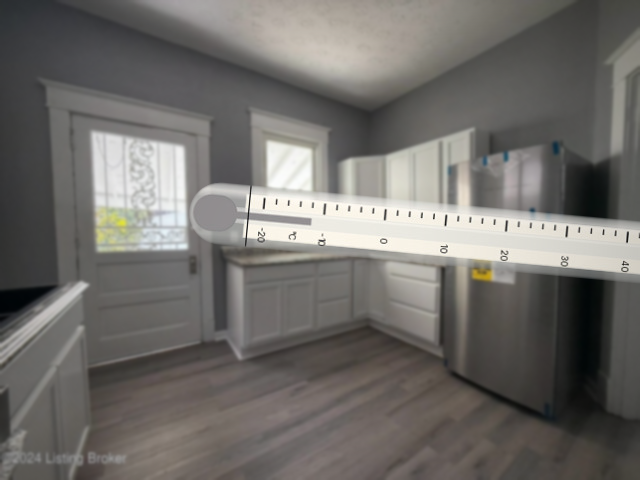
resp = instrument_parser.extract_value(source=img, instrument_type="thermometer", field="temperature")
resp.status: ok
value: -12 °C
